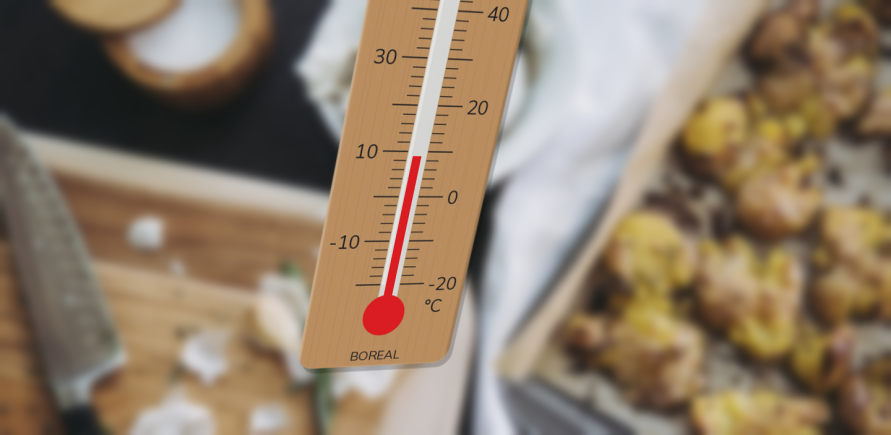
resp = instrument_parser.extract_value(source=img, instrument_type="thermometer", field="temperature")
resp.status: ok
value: 9 °C
